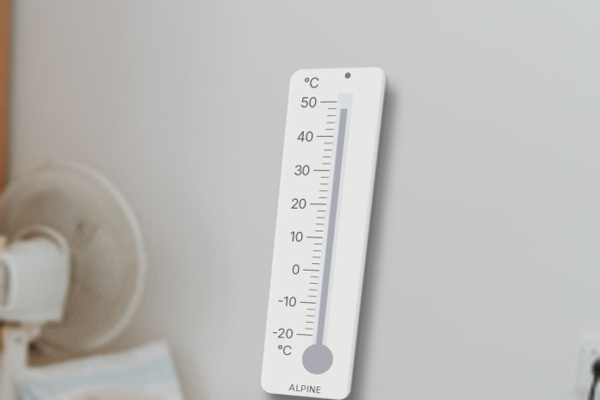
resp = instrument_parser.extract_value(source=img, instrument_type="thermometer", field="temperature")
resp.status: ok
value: 48 °C
